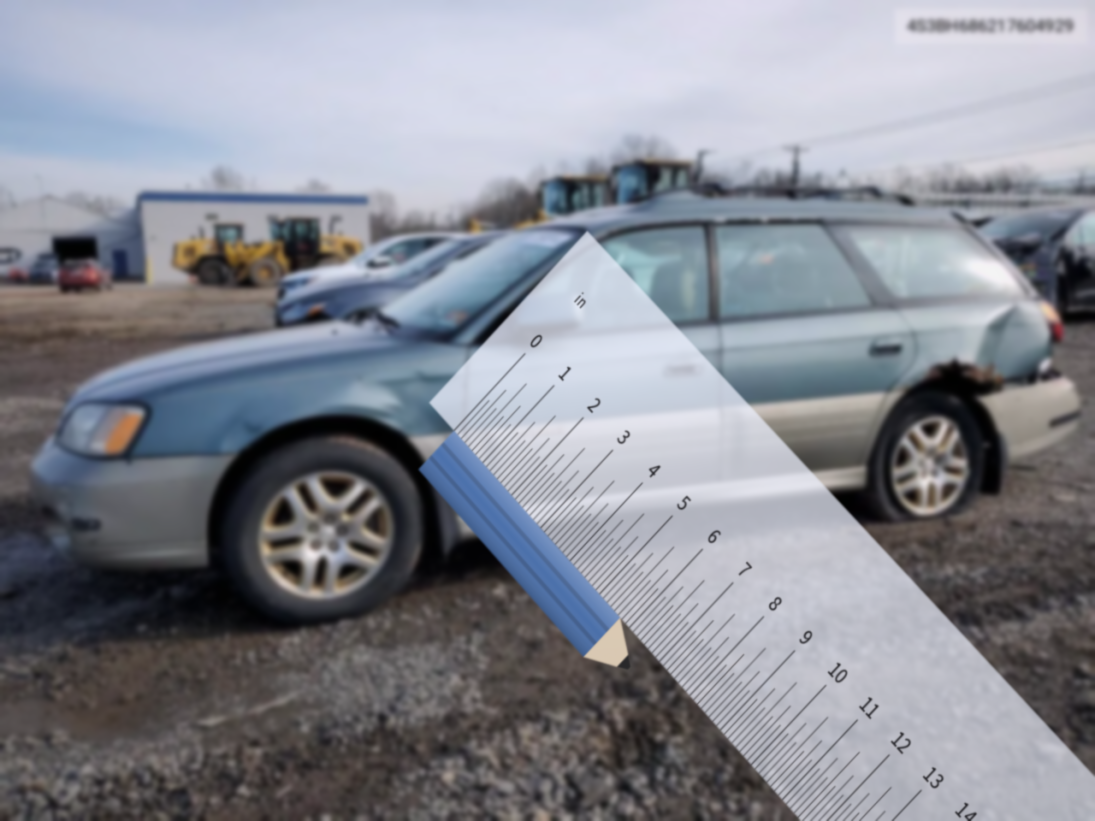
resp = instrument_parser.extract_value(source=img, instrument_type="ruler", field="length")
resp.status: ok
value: 6.625 in
